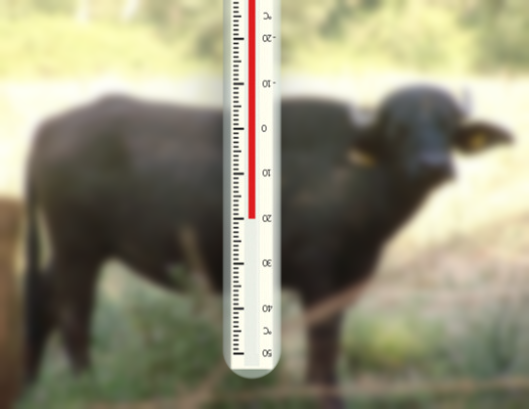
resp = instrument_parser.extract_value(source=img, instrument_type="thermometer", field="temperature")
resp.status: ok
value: 20 °C
